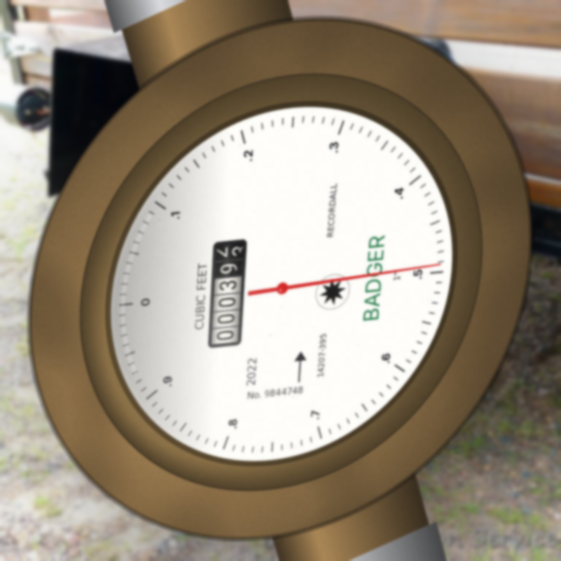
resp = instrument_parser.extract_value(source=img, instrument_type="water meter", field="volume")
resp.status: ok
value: 392.49 ft³
